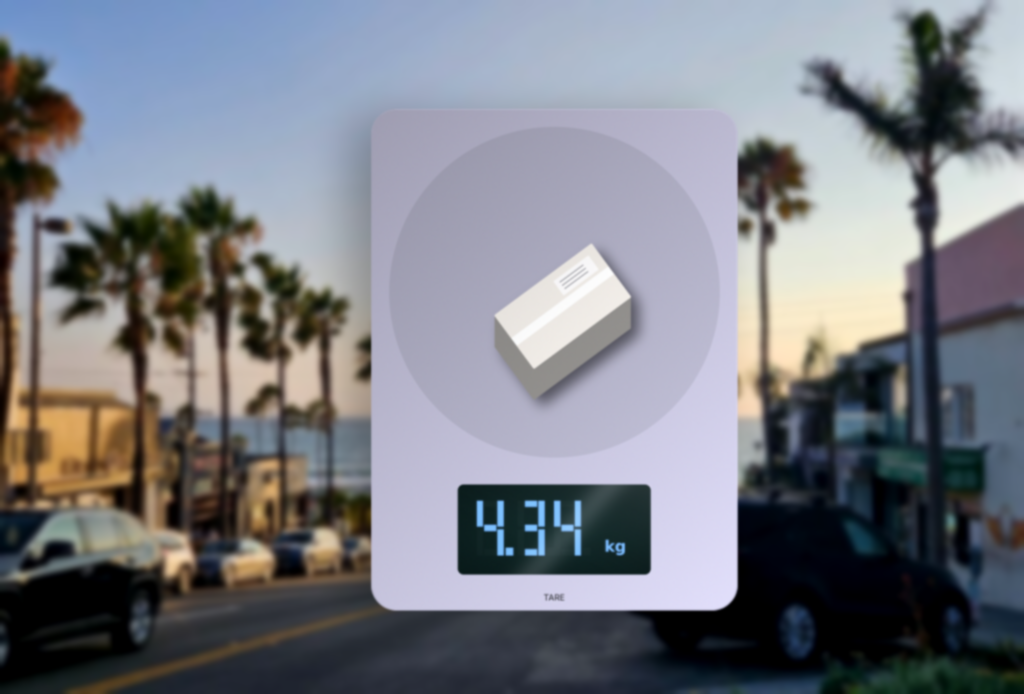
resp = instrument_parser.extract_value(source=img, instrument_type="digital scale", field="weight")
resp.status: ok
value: 4.34 kg
